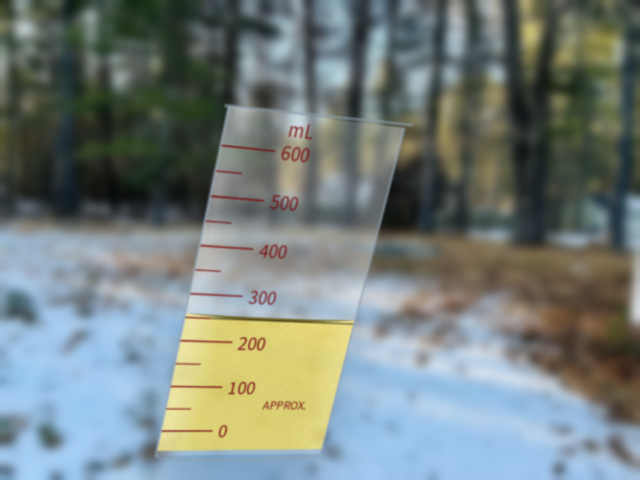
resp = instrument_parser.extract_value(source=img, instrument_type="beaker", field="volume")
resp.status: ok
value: 250 mL
